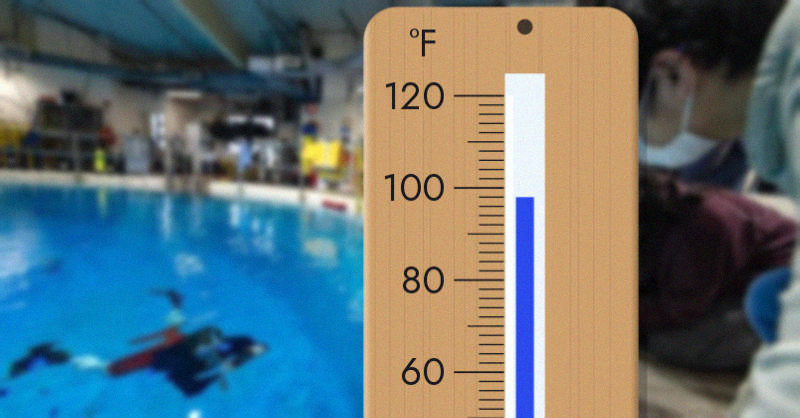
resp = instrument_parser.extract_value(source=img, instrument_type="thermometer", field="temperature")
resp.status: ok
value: 98 °F
